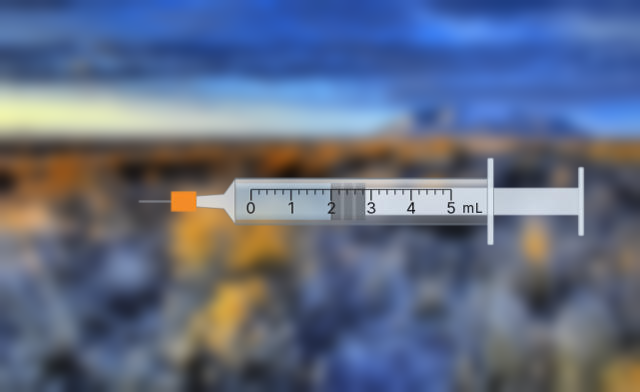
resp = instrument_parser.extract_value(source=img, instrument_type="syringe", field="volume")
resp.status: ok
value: 2 mL
